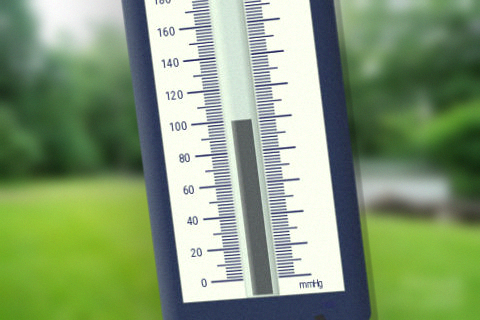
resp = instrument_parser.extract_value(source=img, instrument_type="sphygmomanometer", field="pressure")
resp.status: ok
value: 100 mmHg
